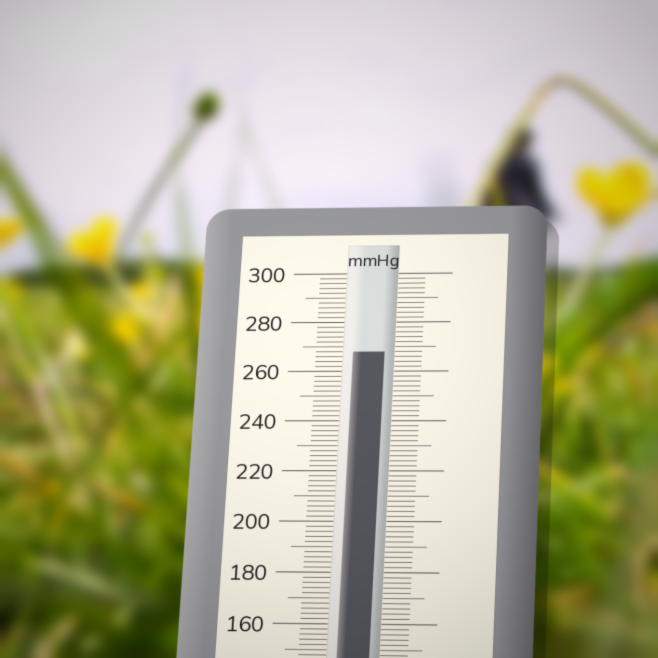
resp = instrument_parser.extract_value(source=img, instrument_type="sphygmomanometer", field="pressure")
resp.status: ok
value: 268 mmHg
